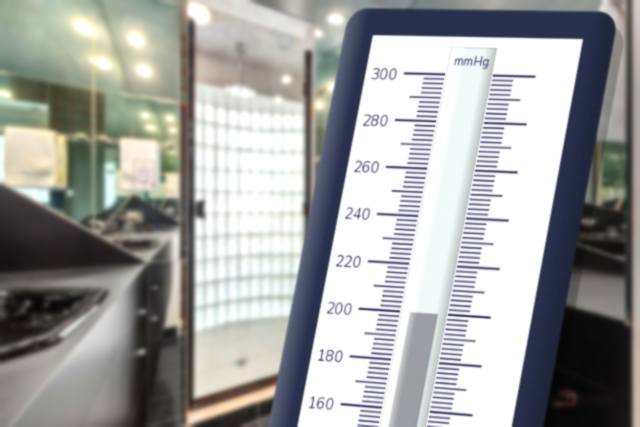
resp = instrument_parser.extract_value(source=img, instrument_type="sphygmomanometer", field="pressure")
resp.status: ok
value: 200 mmHg
